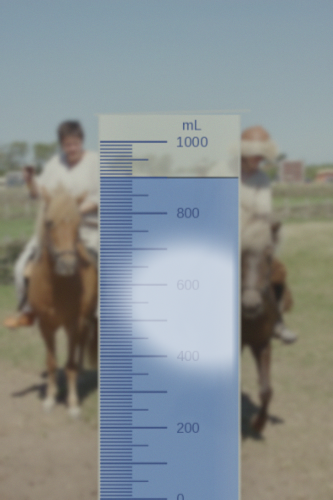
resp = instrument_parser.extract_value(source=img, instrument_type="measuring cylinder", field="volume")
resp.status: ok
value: 900 mL
